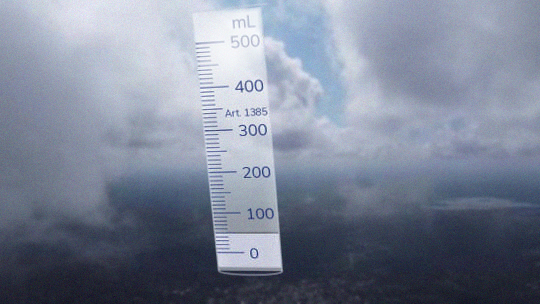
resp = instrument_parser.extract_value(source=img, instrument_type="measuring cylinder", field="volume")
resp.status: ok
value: 50 mL
